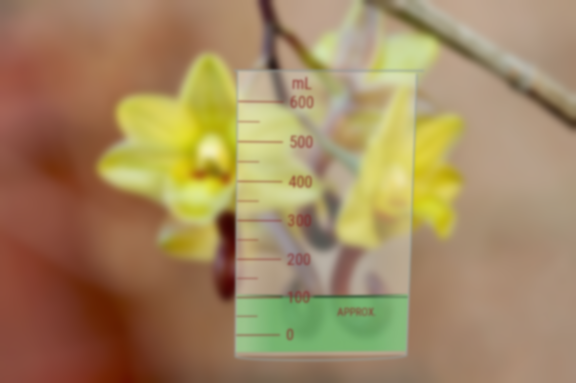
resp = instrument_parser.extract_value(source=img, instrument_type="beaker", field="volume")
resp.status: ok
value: 100 mL
